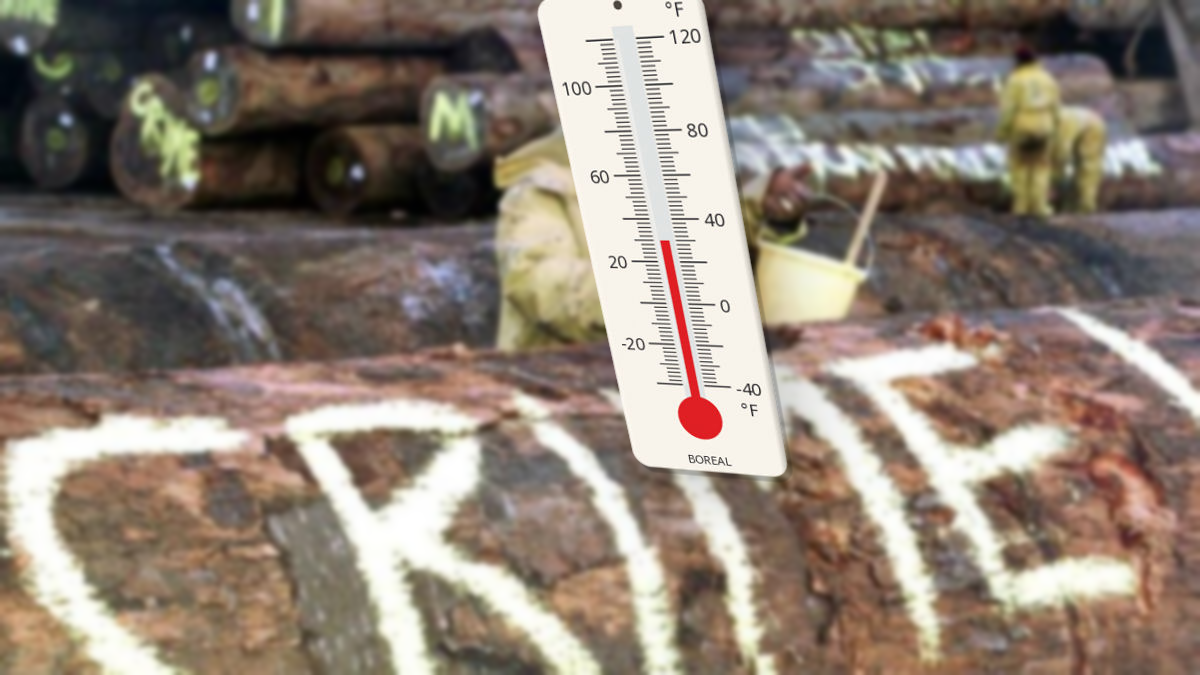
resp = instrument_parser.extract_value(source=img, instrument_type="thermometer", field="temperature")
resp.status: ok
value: 30 °F
